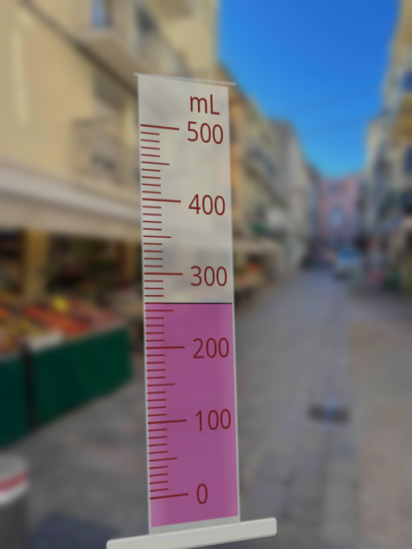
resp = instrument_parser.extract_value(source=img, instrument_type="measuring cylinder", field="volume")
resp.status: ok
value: 260 mL
